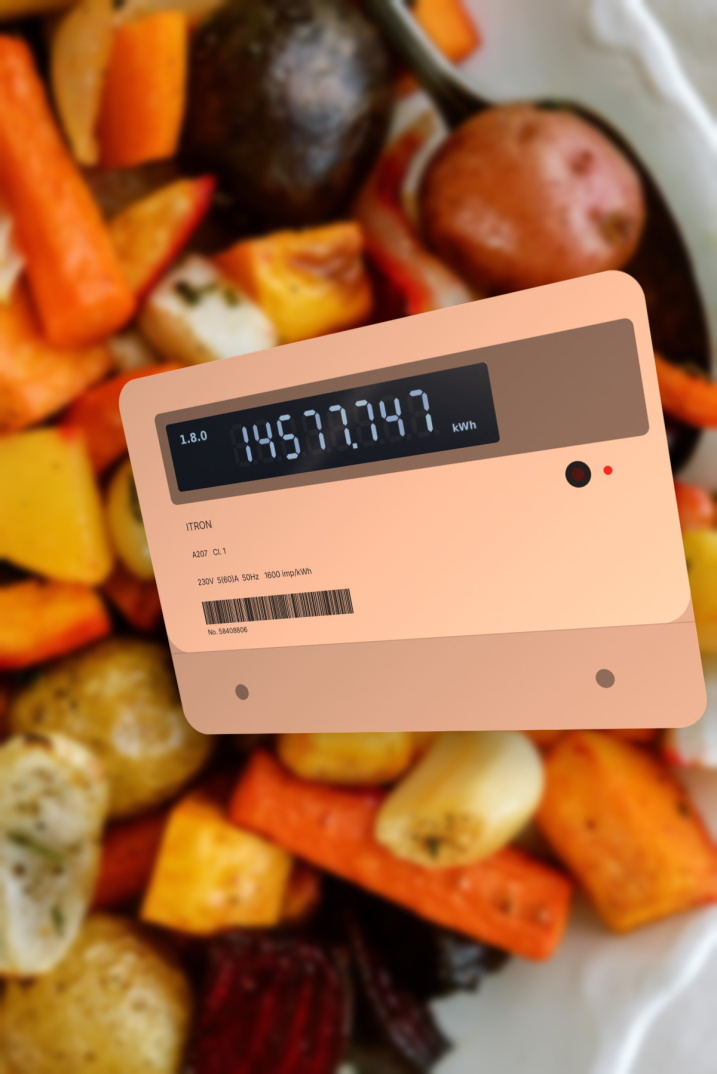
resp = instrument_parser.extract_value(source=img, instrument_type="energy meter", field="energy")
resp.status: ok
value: 14577.747 kWh
